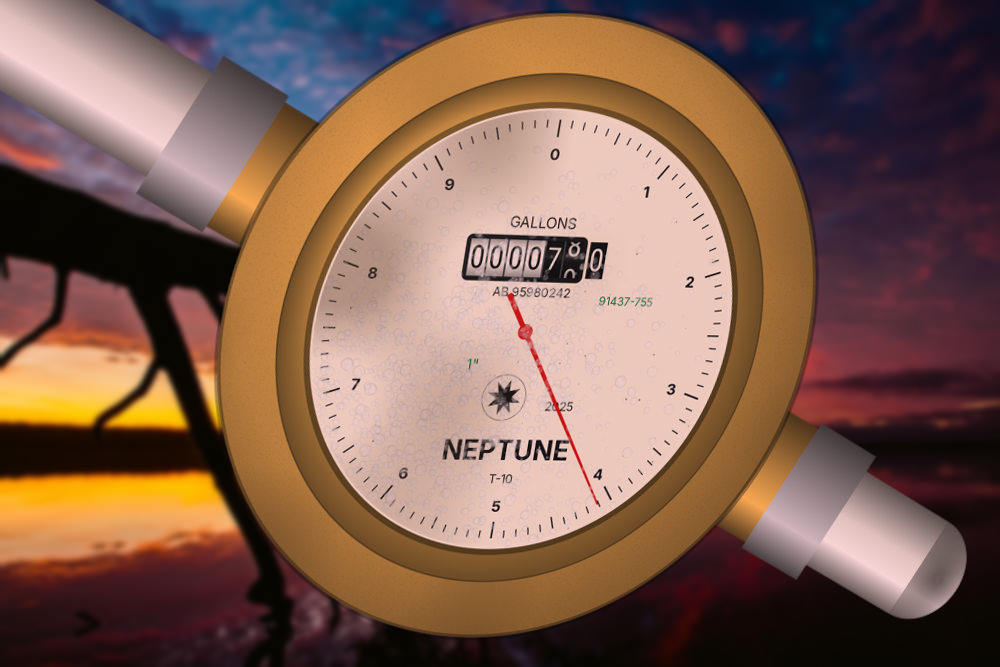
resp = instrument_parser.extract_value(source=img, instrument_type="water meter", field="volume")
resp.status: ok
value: 784.1 gal
